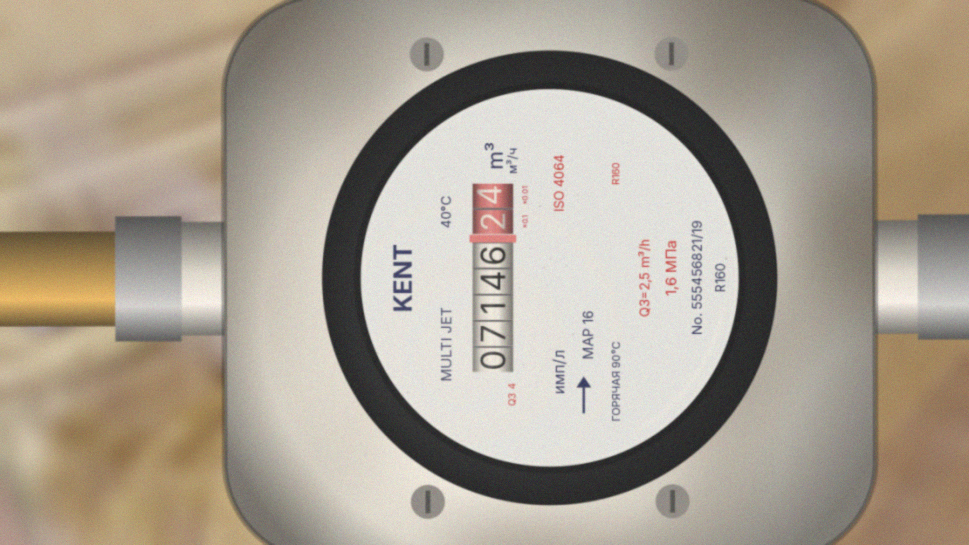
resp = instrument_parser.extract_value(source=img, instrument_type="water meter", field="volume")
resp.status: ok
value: 7146.24 m³
